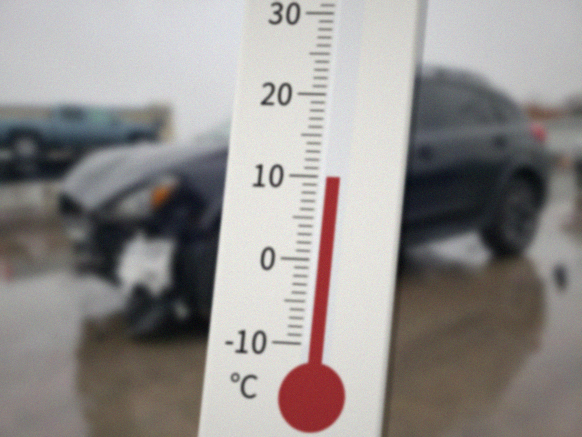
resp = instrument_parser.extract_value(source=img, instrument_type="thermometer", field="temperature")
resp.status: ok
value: 10 °C
